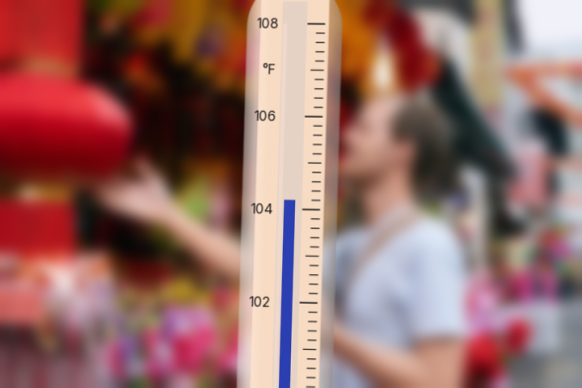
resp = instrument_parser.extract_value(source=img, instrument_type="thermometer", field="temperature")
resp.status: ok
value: 104.2 °F
